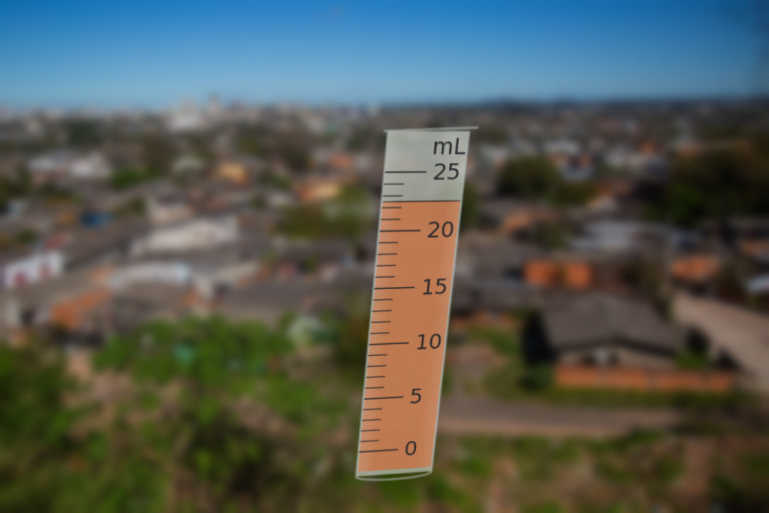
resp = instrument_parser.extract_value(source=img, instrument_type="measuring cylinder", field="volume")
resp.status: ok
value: 22.5 mL
